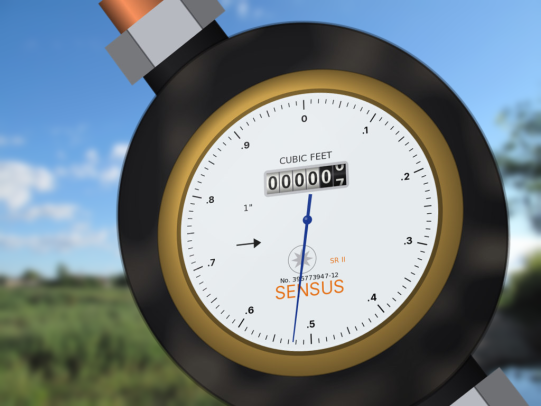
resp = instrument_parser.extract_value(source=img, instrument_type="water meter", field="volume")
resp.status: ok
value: 6.52 ft³
